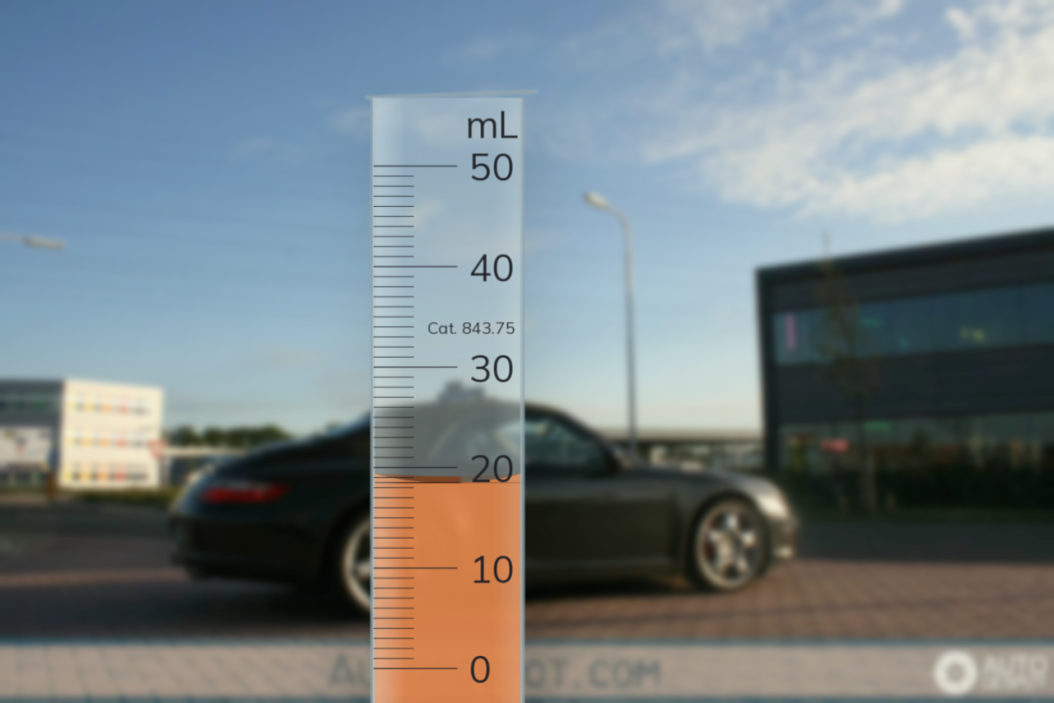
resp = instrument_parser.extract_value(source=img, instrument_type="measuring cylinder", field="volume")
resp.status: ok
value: 18.5 mL
